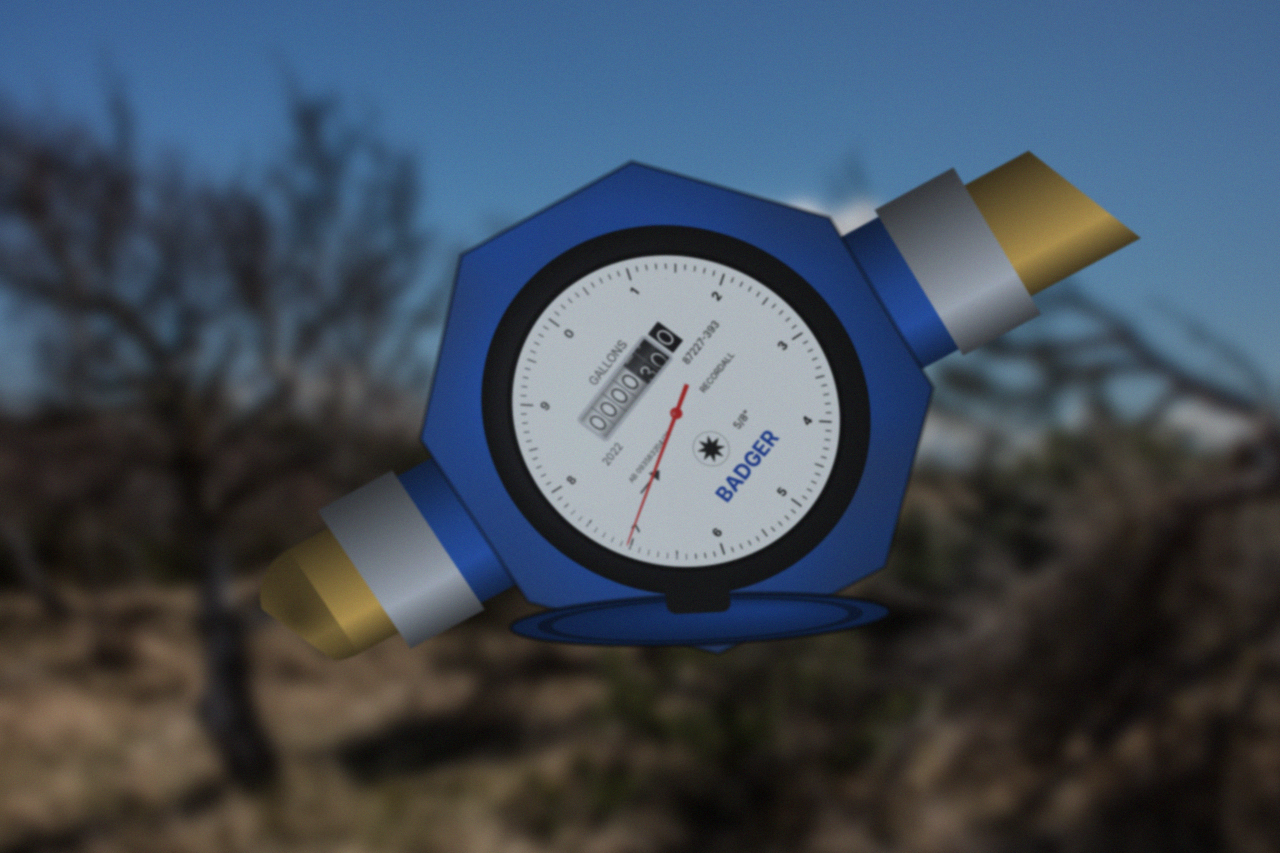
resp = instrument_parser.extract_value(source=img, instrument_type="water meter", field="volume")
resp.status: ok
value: 297.0 gal
